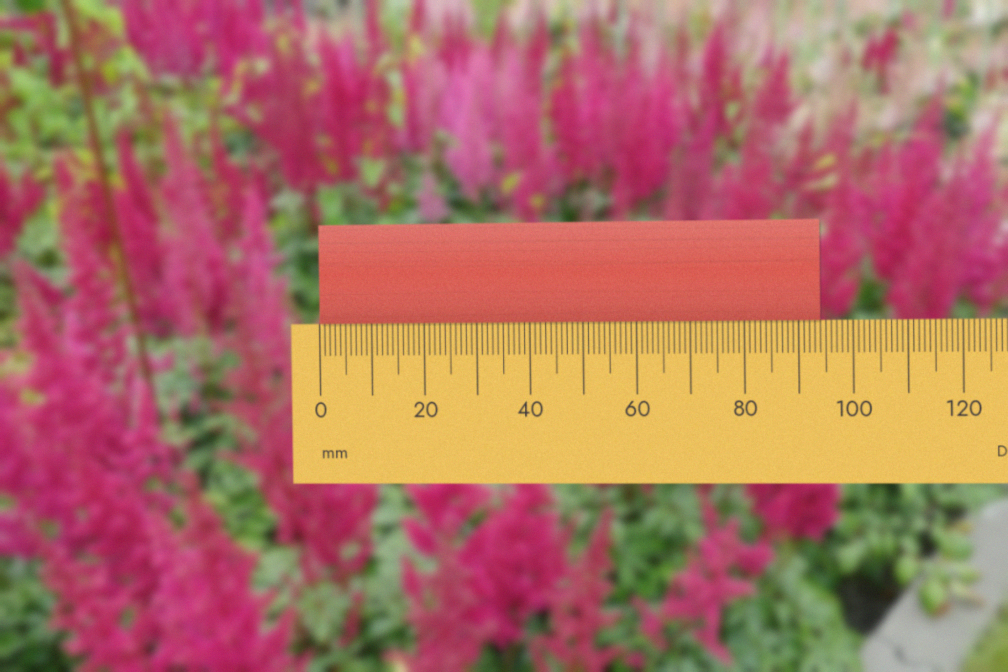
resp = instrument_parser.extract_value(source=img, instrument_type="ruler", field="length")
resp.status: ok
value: 94 mm
